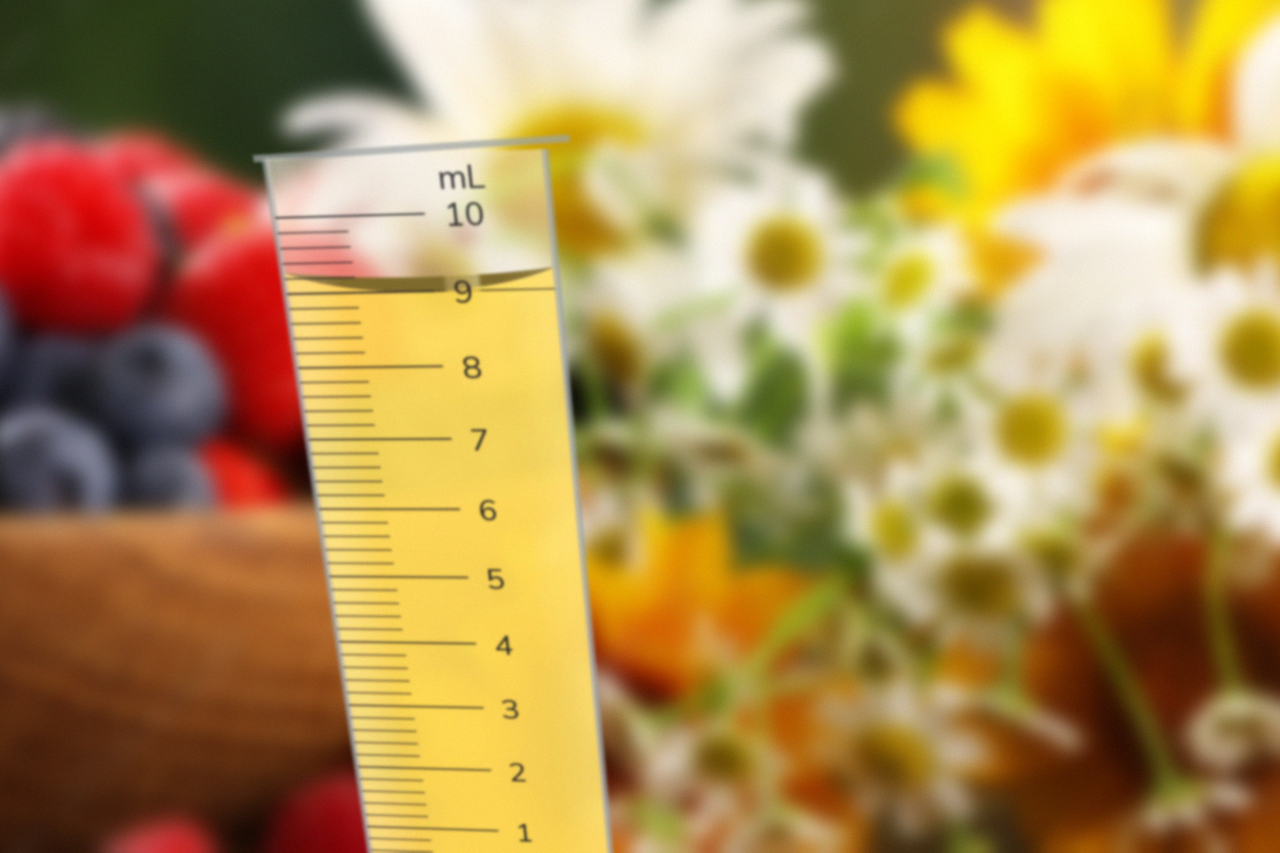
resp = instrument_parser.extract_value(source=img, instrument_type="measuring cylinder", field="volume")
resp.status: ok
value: 9 mL
